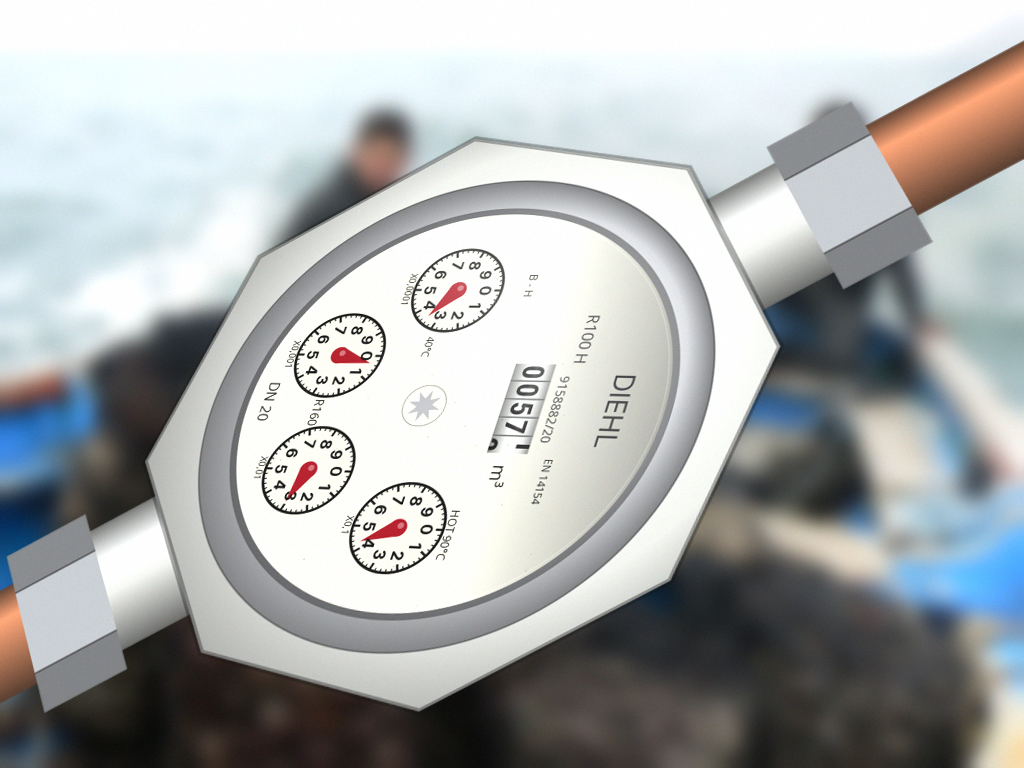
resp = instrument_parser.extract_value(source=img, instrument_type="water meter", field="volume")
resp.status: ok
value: 571.4303 m³
